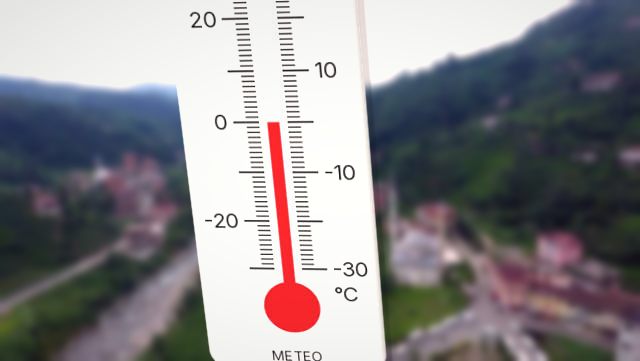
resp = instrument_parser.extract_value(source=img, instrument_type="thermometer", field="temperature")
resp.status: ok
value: 0 °C
